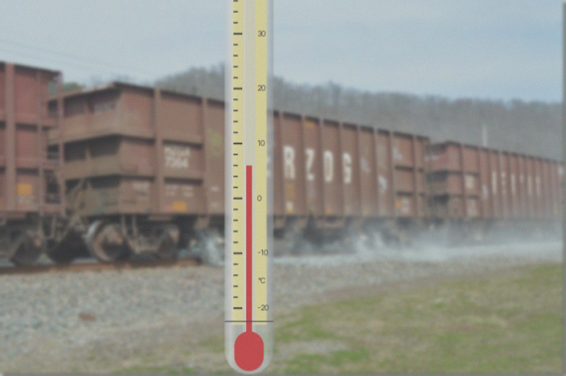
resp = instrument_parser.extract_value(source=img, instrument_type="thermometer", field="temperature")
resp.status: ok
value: 6 °C
